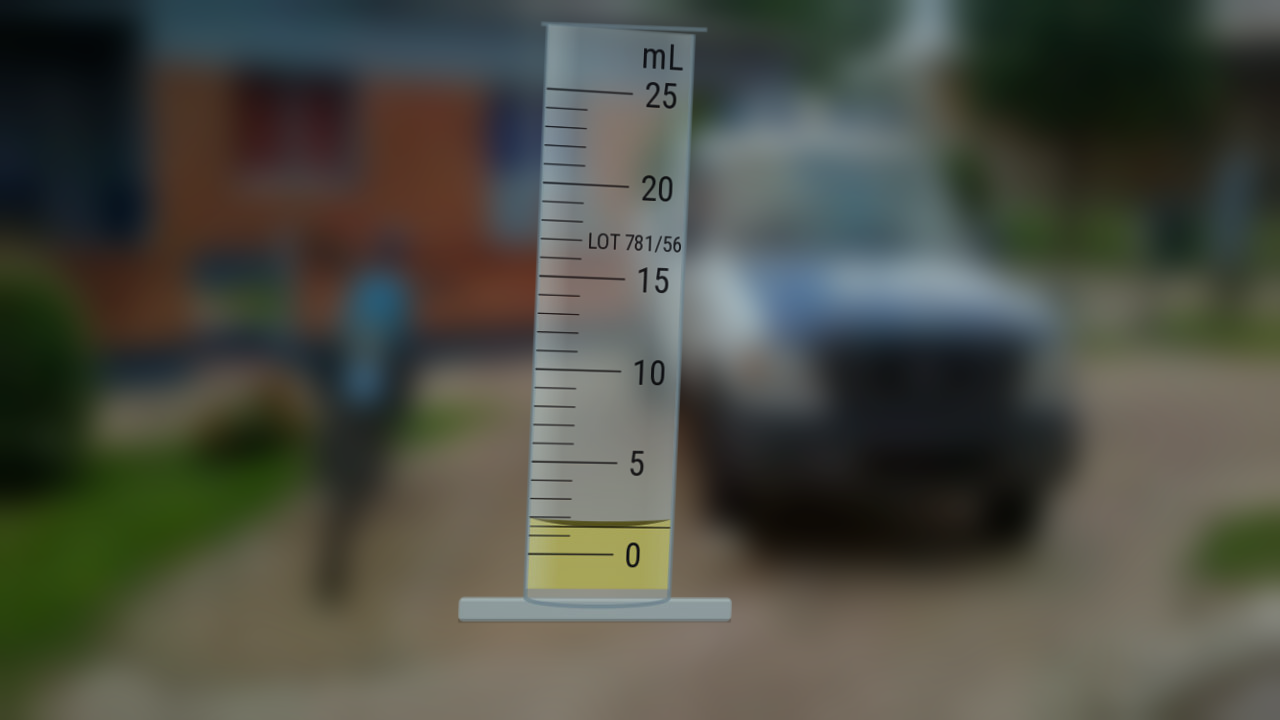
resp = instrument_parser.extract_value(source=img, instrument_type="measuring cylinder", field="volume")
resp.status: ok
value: 1.5 mL
